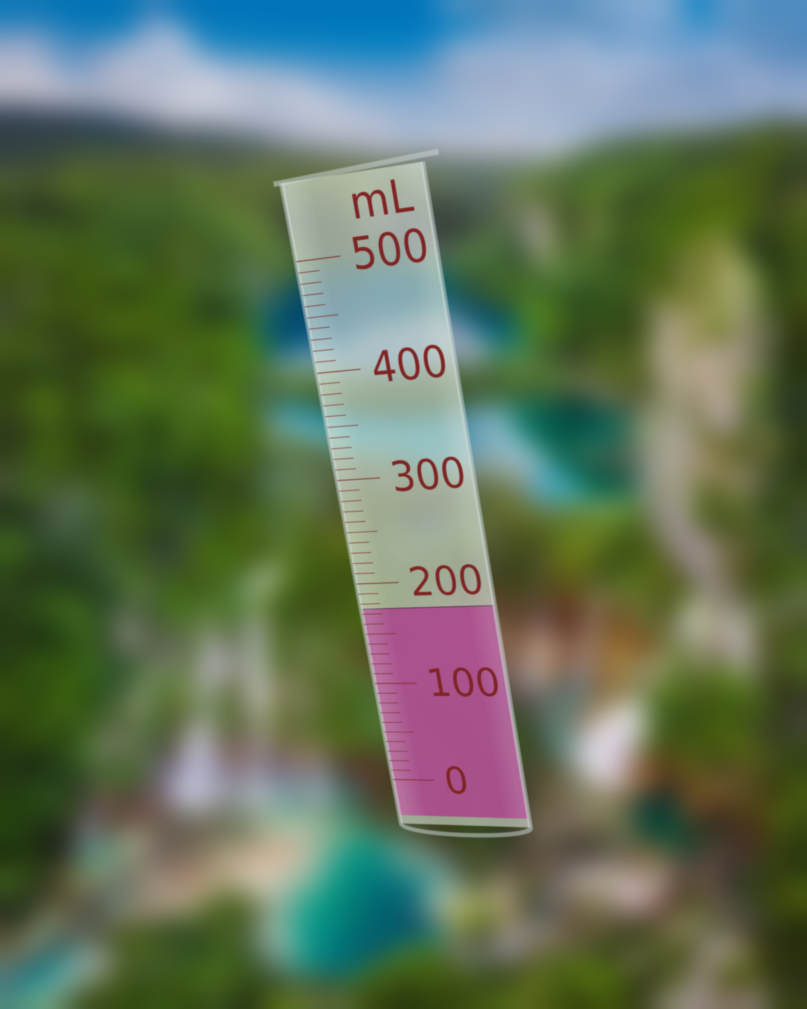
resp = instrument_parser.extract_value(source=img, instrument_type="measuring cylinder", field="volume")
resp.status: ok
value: 175 mL
